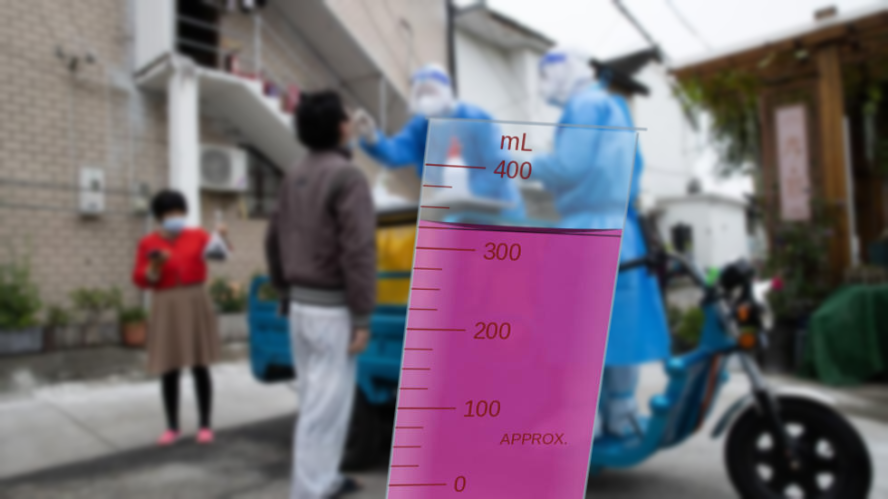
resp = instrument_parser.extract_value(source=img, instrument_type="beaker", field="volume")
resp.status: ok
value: 325 mL
